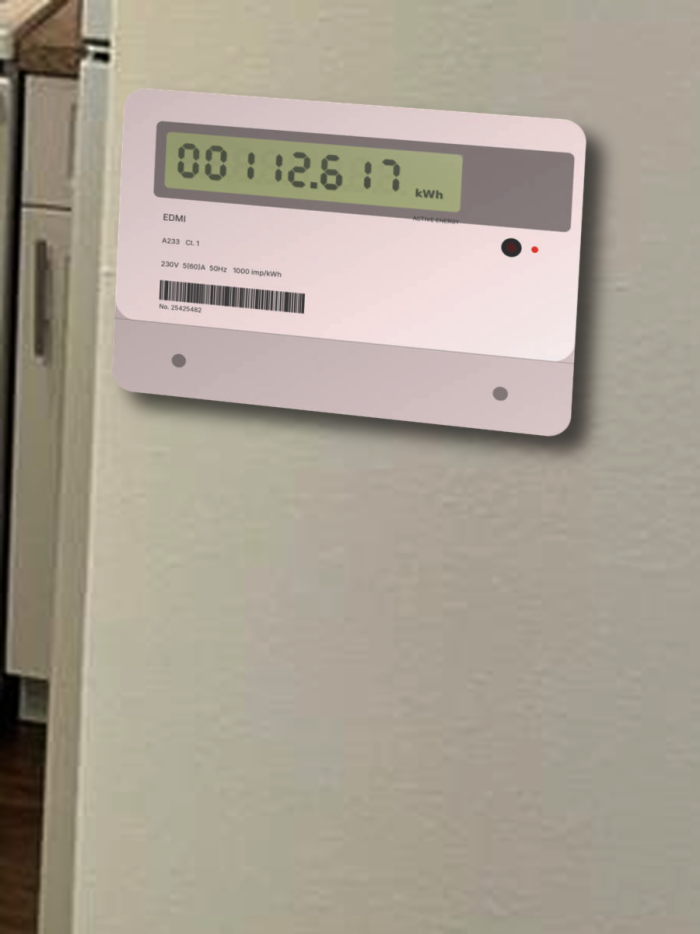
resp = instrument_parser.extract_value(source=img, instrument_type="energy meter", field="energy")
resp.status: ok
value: 112.617 kWh
